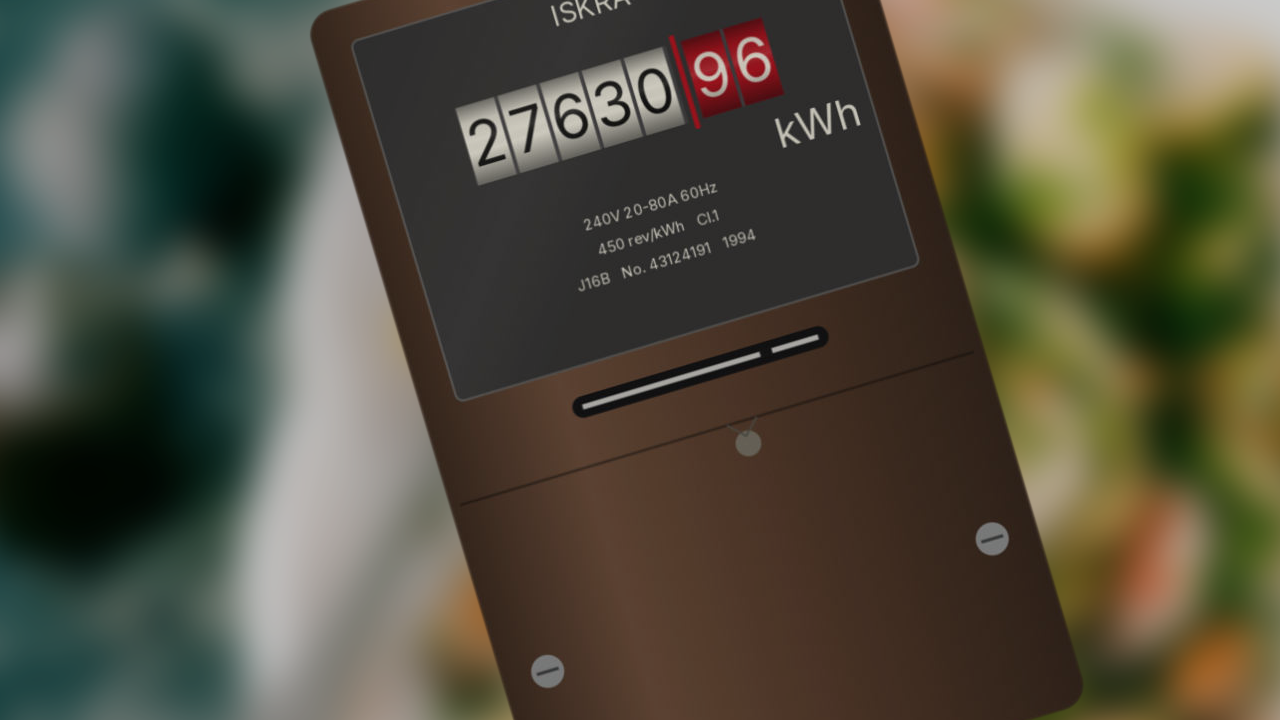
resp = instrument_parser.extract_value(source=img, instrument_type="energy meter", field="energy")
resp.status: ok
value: 27630.96 kWh
